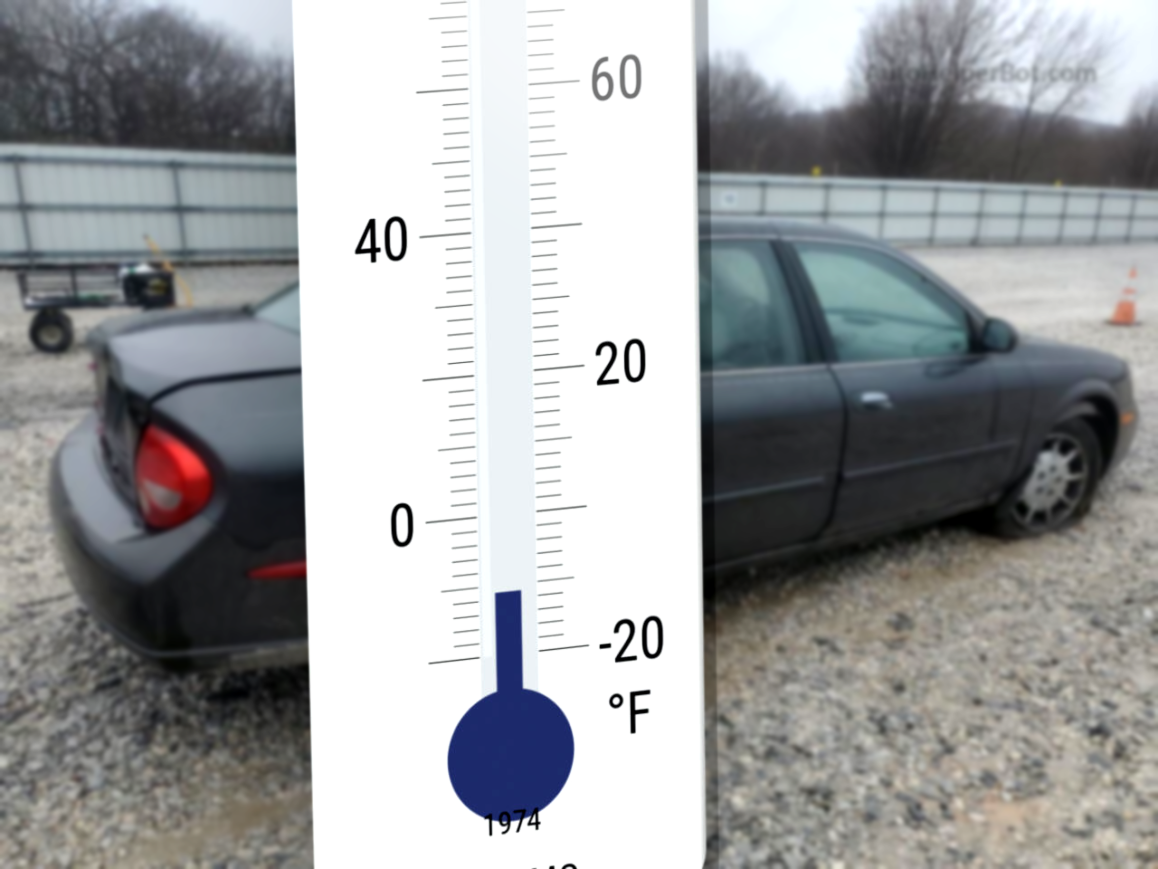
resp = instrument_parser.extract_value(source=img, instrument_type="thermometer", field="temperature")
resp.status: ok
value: -11 °F
